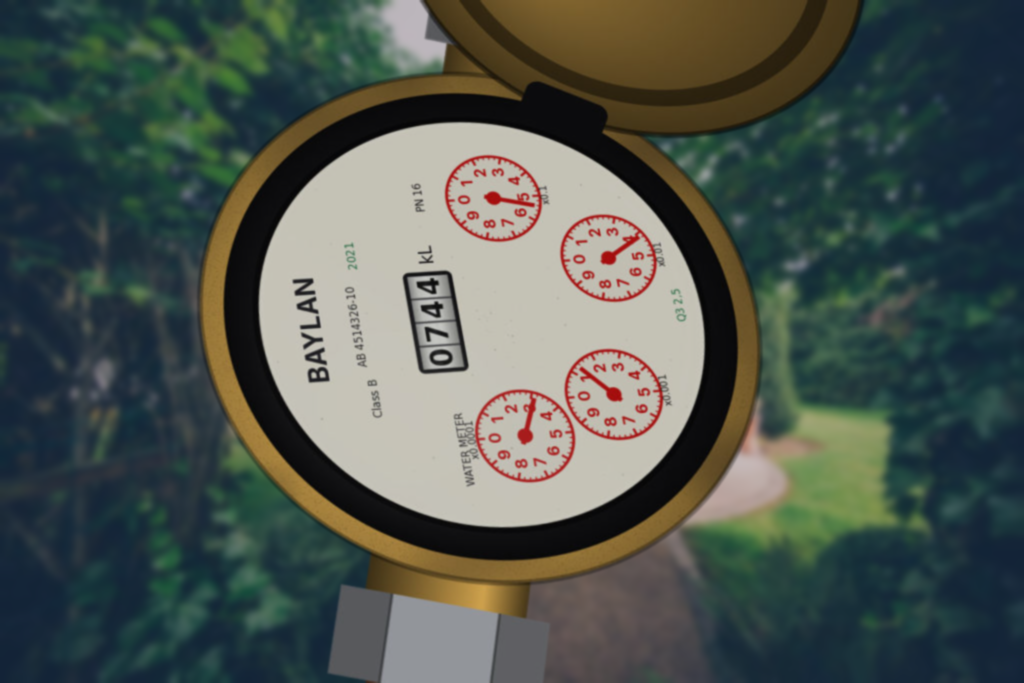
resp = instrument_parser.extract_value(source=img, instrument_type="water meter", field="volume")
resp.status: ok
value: 744.5413 kL
